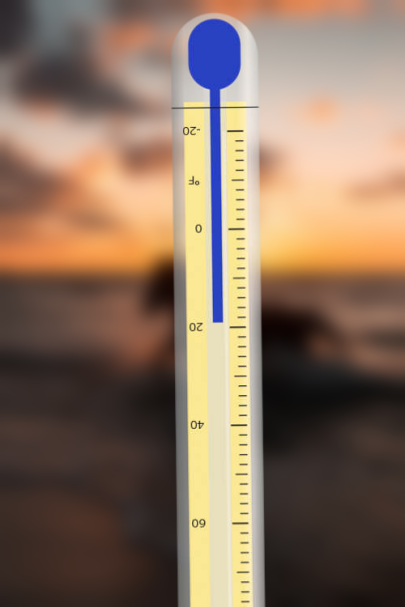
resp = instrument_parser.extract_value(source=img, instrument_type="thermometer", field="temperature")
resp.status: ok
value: 19 °F
